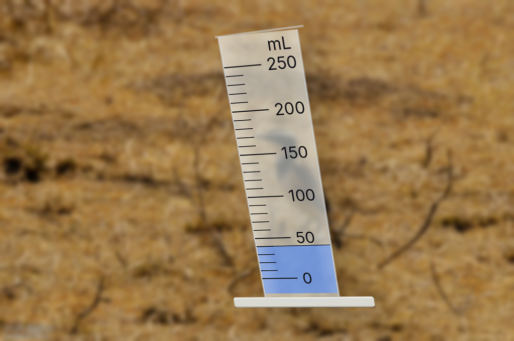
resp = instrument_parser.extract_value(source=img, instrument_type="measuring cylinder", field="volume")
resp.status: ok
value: 40 mL
